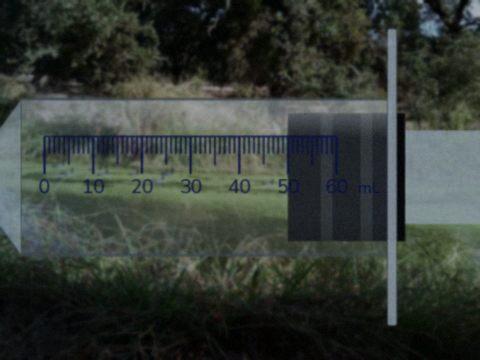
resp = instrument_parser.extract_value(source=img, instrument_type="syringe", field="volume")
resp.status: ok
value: 50 mL
